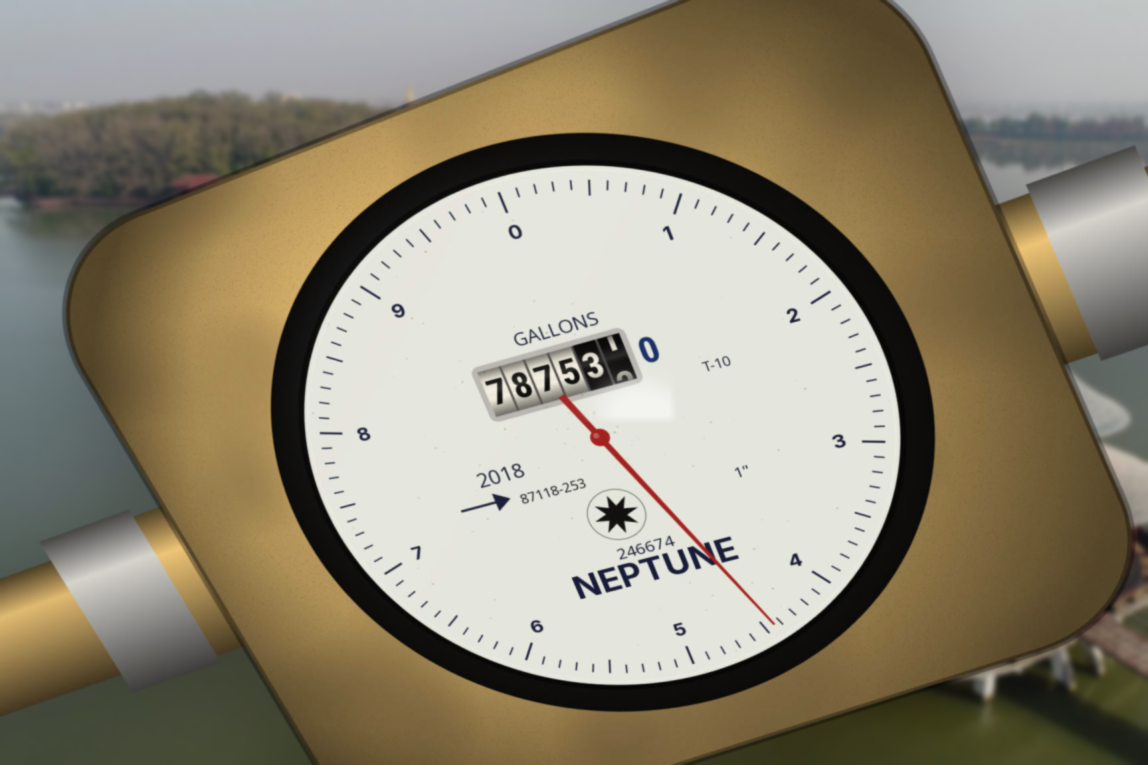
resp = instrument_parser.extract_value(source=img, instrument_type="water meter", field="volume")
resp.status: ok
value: 7875314.4 gal
